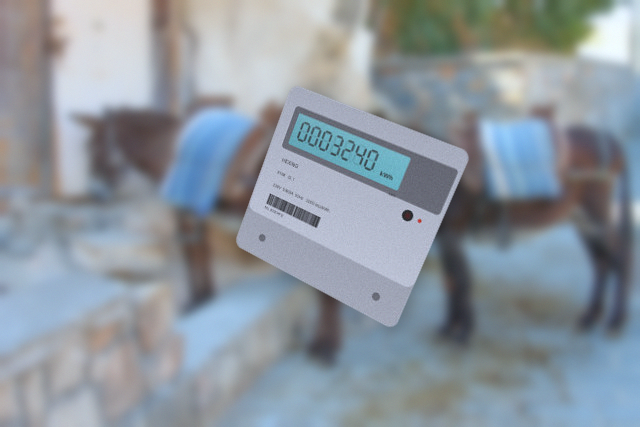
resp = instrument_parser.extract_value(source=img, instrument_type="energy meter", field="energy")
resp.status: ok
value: 3240 kWh
